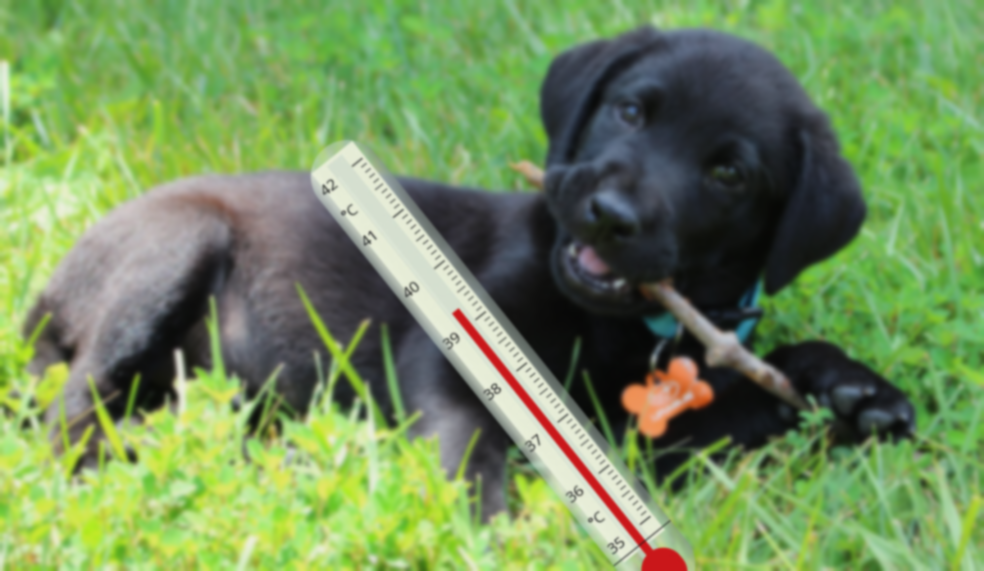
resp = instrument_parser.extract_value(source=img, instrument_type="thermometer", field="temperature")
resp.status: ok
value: 39.3 °C
